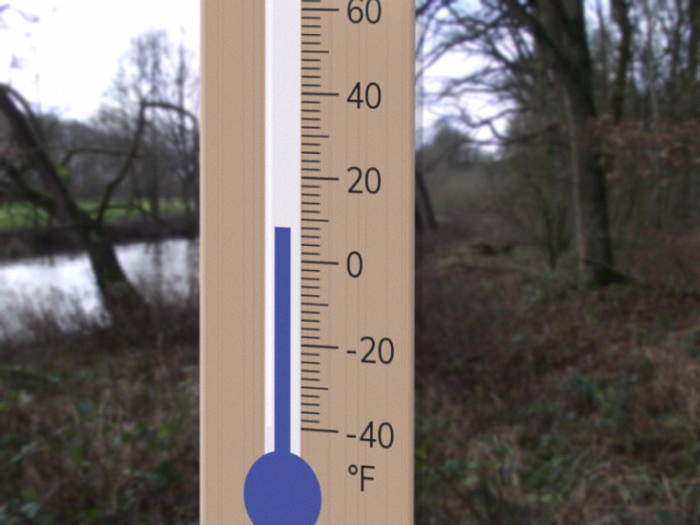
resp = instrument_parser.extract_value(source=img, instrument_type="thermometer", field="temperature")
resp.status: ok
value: 8 °F
